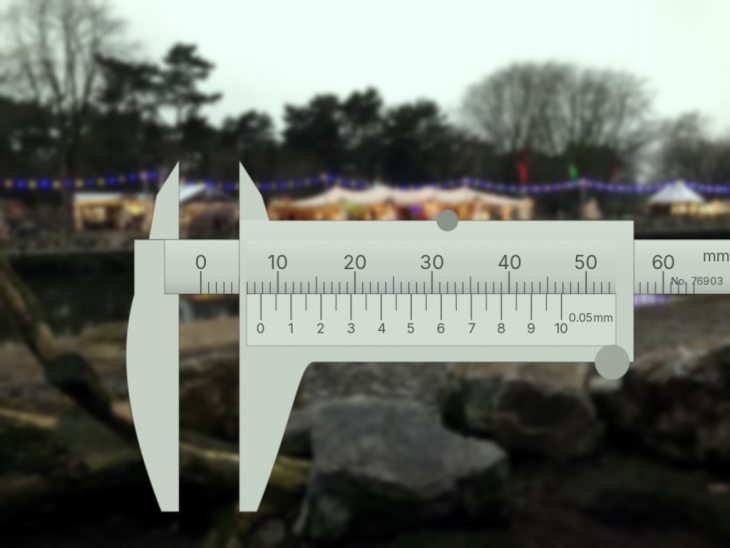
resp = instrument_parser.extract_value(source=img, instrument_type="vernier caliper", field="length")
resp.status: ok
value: 7.8 mm
